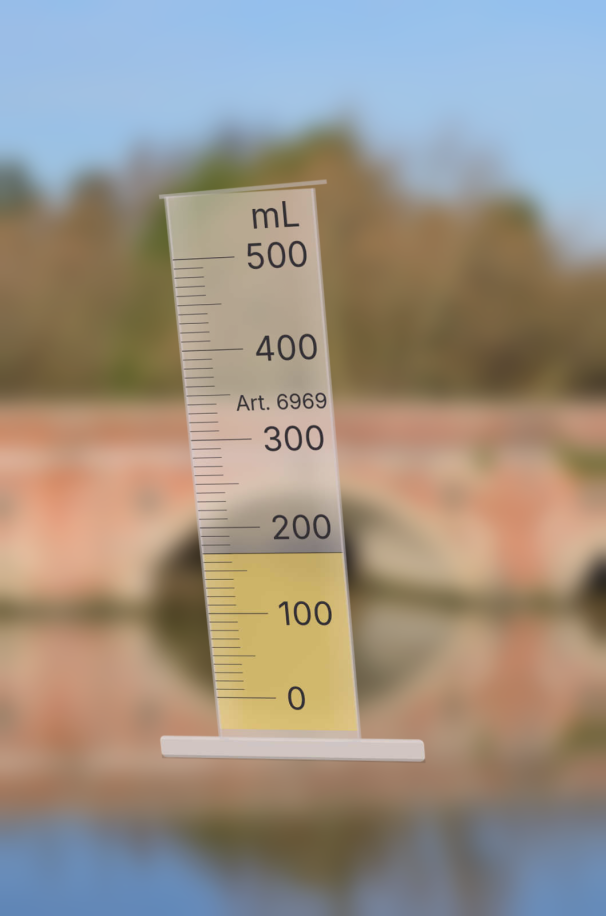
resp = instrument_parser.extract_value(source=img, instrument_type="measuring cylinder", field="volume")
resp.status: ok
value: 170 mL
